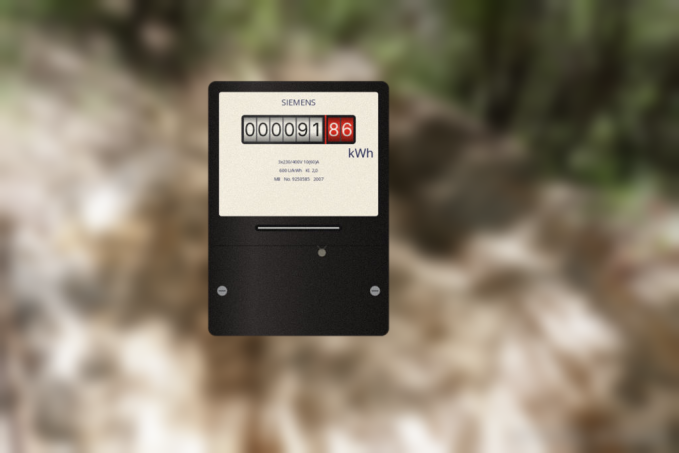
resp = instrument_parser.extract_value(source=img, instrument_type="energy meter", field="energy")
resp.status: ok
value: 91.86 kWh
